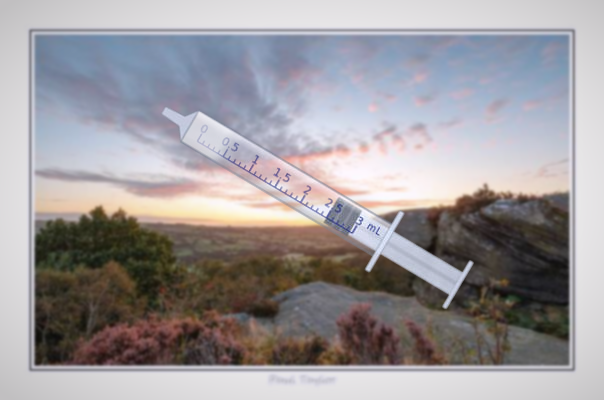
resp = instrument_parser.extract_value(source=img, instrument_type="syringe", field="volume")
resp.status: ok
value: 2.5 mL
